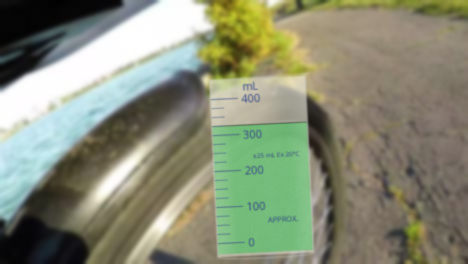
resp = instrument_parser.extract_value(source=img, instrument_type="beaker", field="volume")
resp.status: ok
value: 325 mL
